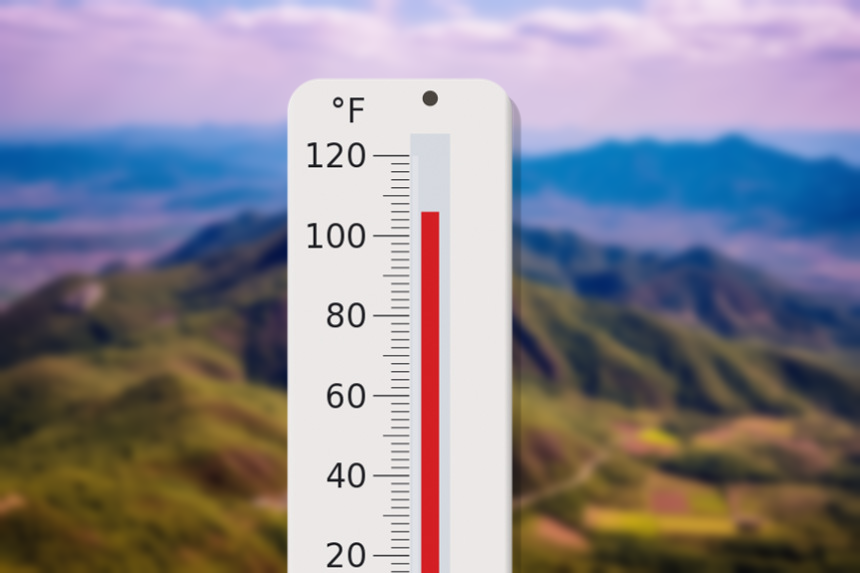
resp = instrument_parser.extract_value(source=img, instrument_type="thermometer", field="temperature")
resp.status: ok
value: 106 °F
